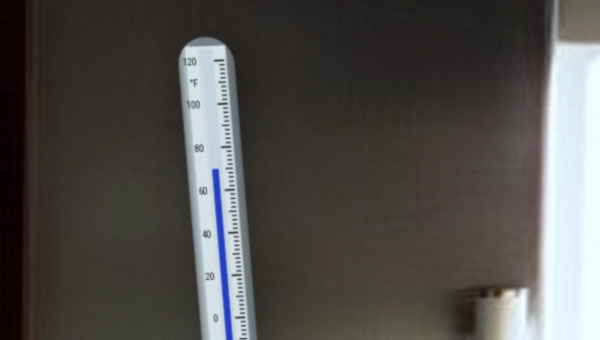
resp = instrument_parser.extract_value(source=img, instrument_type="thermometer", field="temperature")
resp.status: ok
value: 70 °F
